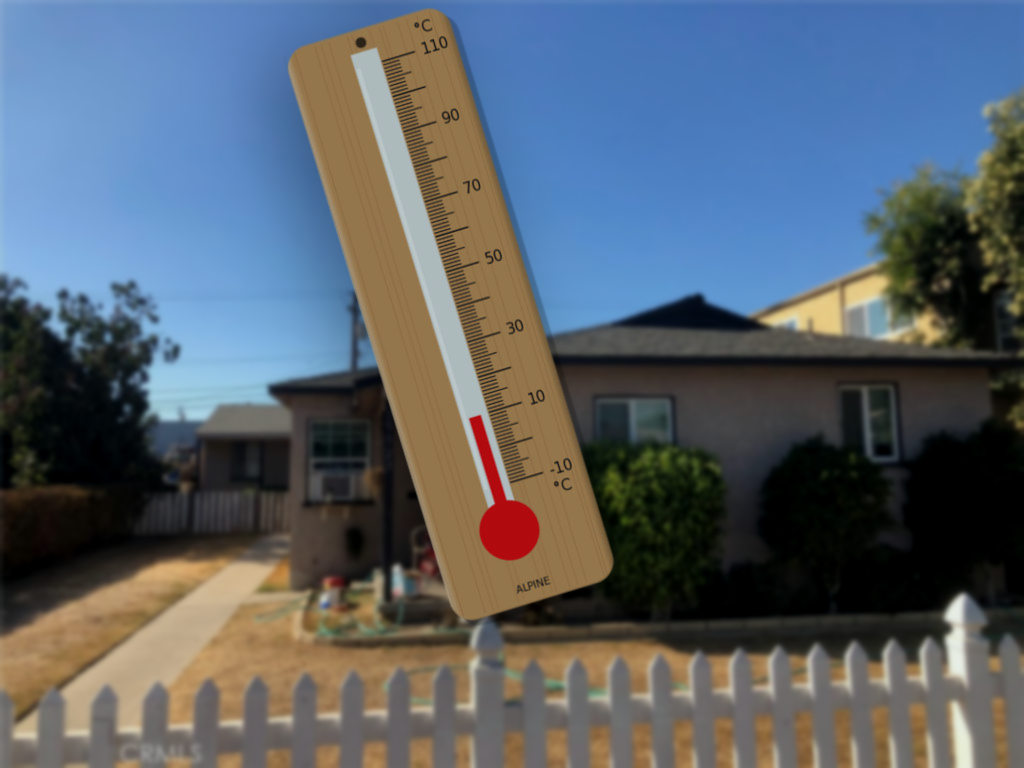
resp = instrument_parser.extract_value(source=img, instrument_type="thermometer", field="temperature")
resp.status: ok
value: 10 °C
